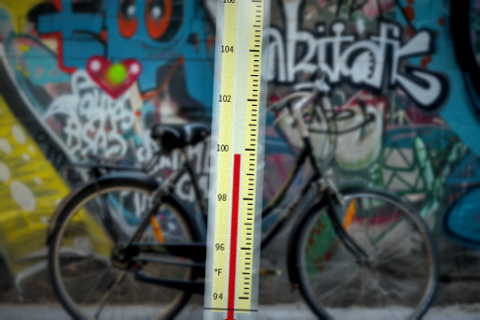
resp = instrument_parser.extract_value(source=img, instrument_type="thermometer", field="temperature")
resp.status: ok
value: 99.8 °F
